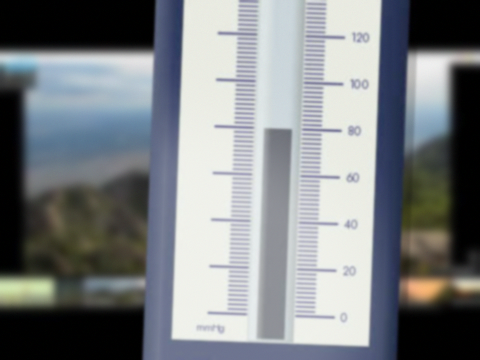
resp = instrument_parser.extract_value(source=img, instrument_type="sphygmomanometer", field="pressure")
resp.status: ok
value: 80 mmHg
